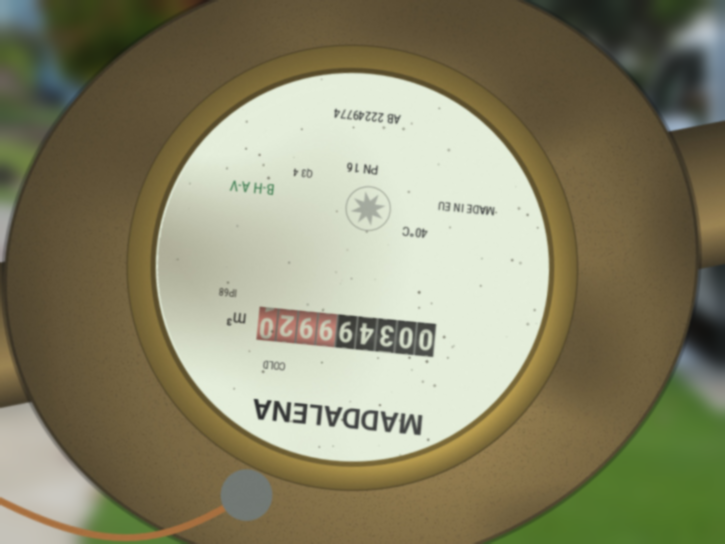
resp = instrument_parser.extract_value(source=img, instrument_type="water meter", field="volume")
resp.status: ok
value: 349.9920 m³
